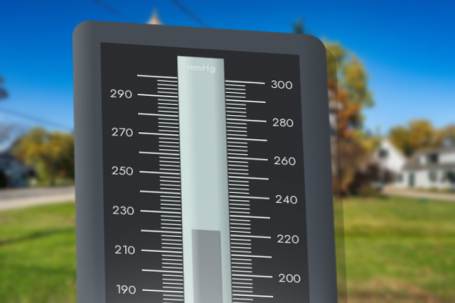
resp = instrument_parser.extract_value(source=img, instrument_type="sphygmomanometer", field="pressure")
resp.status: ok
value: 222 mmHg
